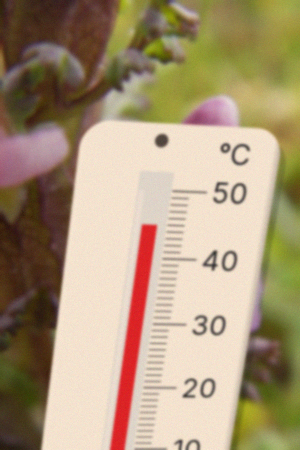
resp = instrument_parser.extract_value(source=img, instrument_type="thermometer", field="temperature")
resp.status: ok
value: 45 °C
